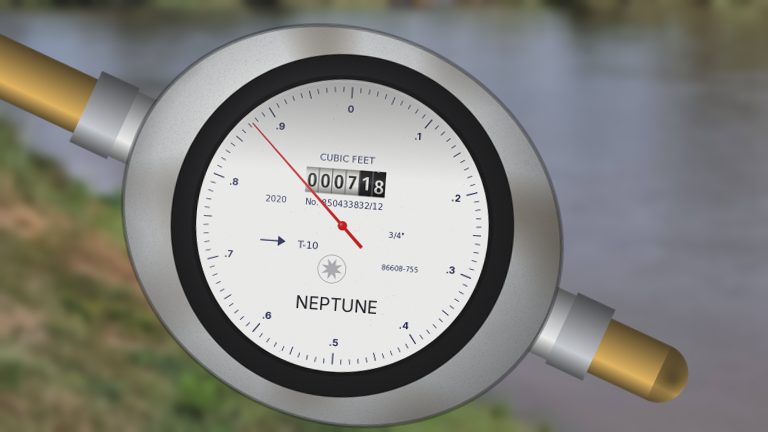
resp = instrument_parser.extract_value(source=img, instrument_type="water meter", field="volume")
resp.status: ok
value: 717.87 ft³
